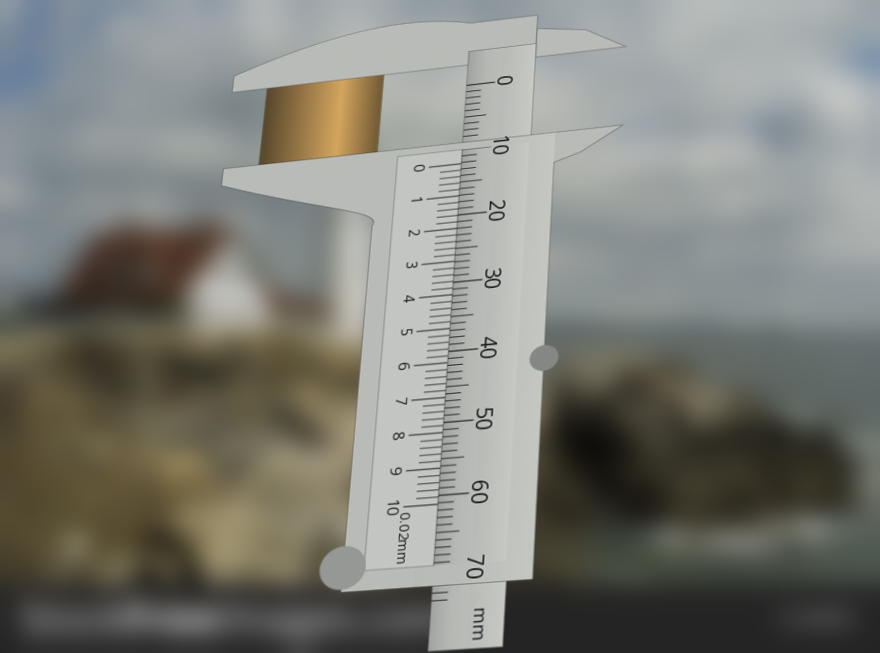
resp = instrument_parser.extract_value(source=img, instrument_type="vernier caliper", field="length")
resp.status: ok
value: 12.2 mm
